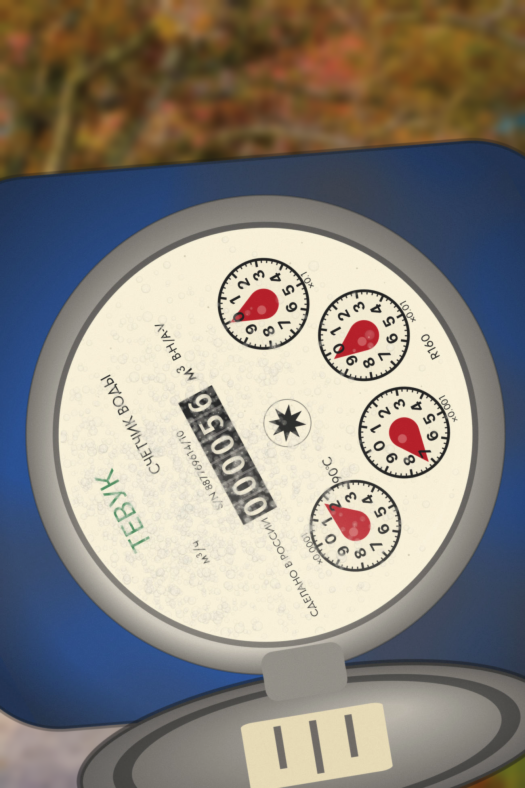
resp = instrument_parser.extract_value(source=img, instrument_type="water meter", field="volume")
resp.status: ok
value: 55.9971 m³
